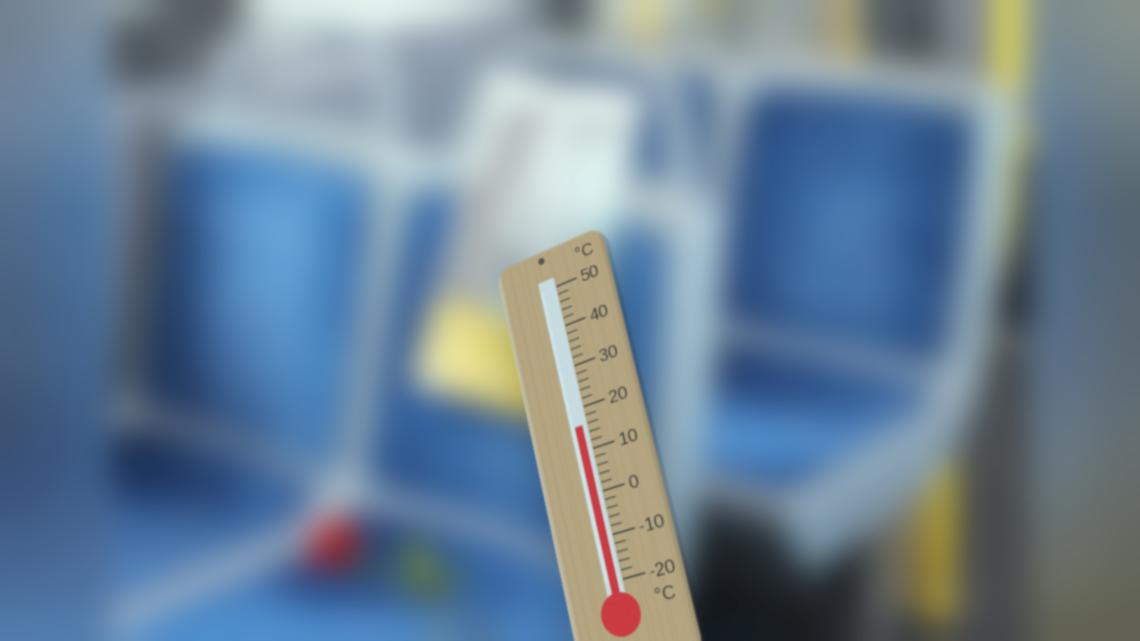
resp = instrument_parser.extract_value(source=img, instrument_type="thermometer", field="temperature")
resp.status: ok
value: 16 °C
